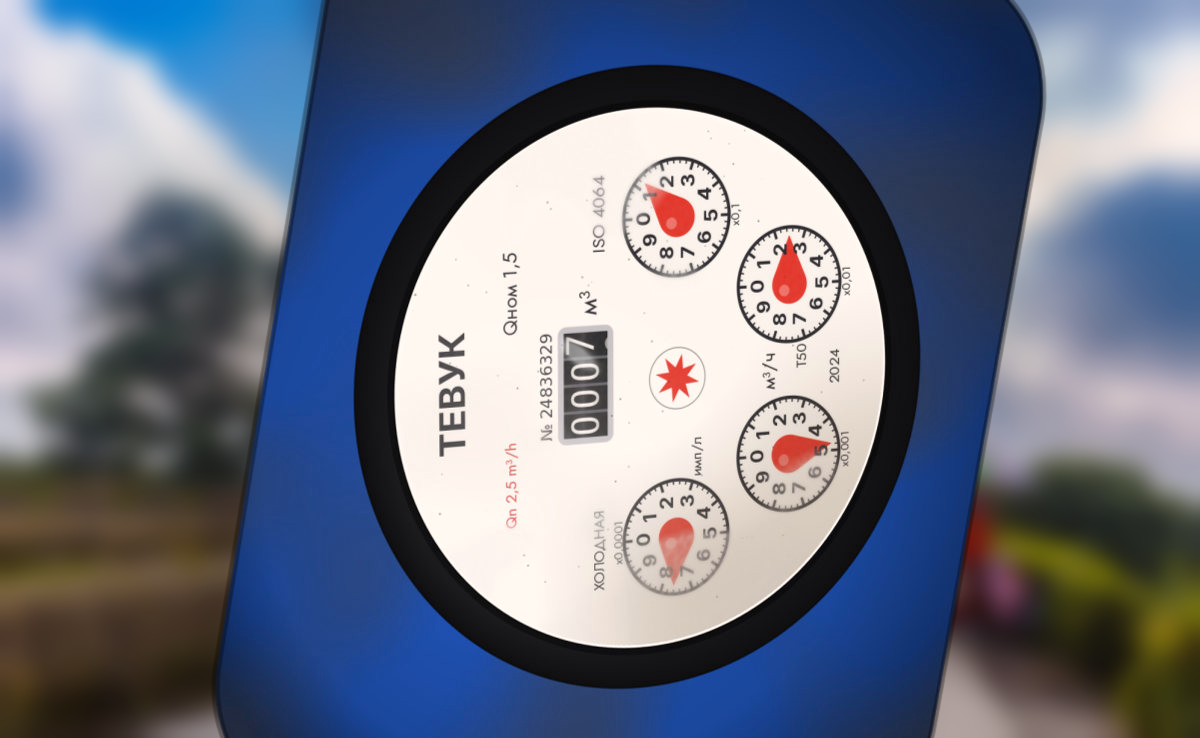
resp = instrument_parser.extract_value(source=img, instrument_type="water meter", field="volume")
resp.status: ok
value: 7.1247 m³
